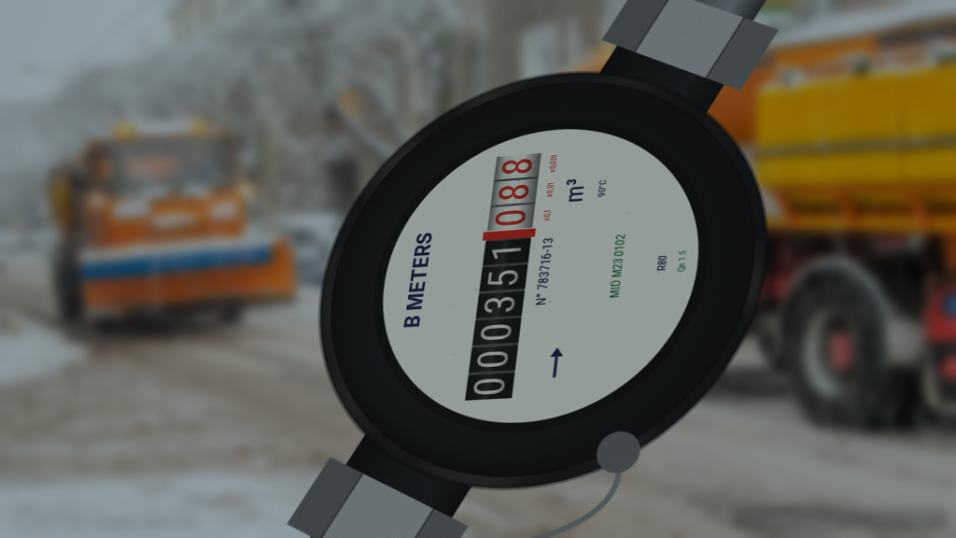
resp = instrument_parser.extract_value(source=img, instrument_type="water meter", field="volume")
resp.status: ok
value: 351.088 m³
